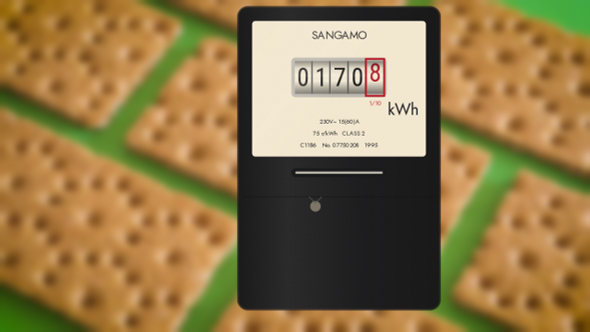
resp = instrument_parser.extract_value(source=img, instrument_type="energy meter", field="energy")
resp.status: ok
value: 170.8 kWh
